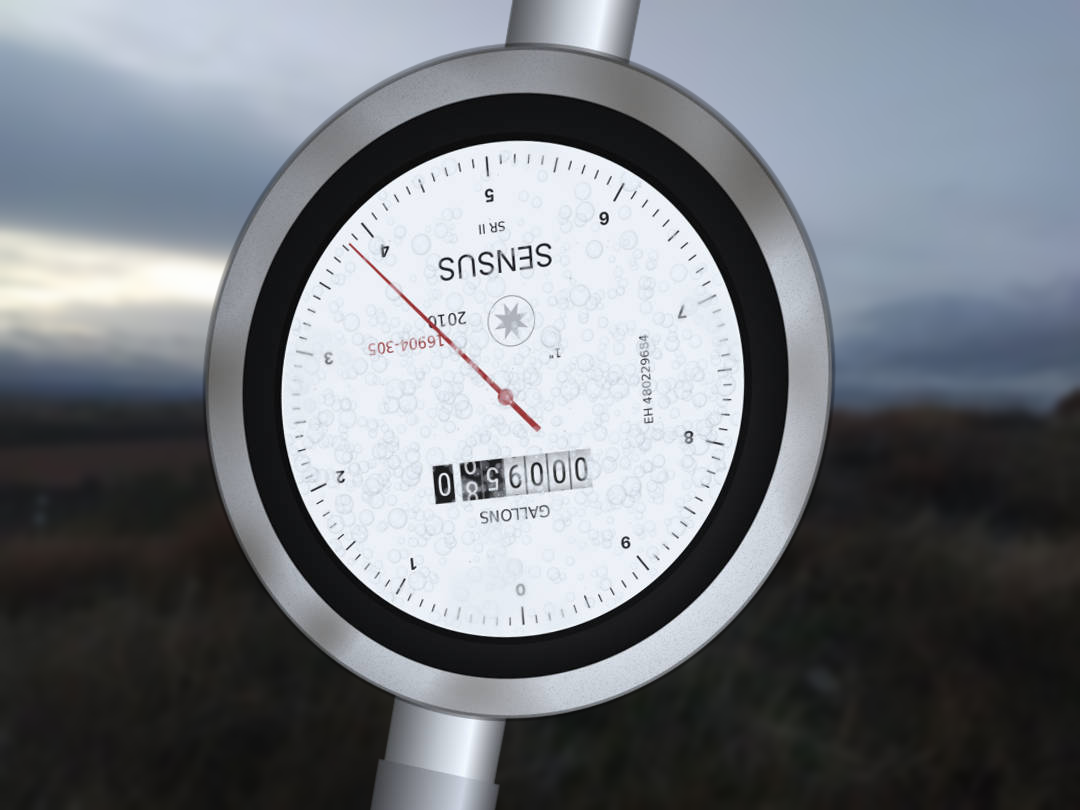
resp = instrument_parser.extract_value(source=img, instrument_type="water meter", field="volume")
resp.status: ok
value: 9583.8 gal
